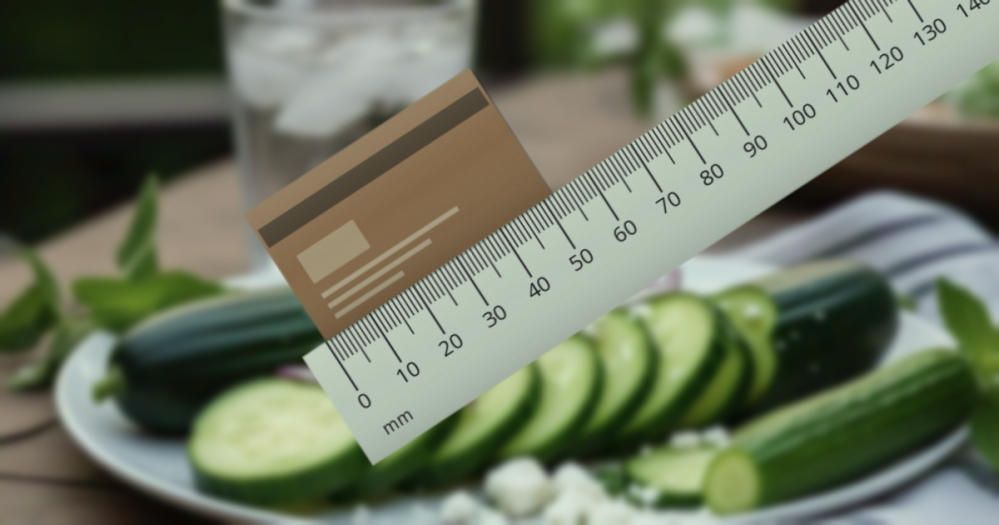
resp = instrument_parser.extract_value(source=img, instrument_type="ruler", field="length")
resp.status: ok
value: 52 mm
